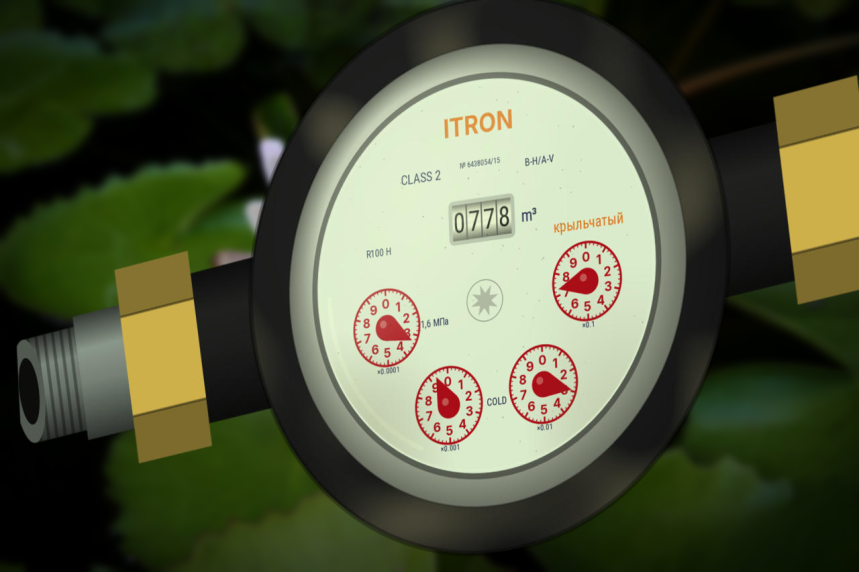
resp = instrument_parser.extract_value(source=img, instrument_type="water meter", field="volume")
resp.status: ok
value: 778.7293 m³
